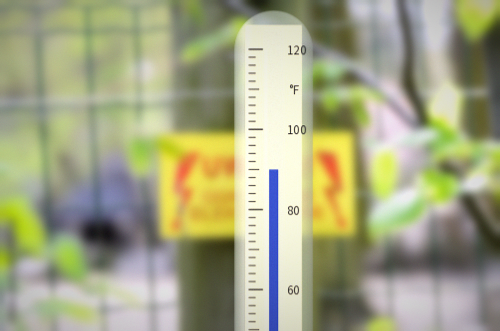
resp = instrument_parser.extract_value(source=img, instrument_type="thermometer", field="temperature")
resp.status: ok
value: 90 °F
